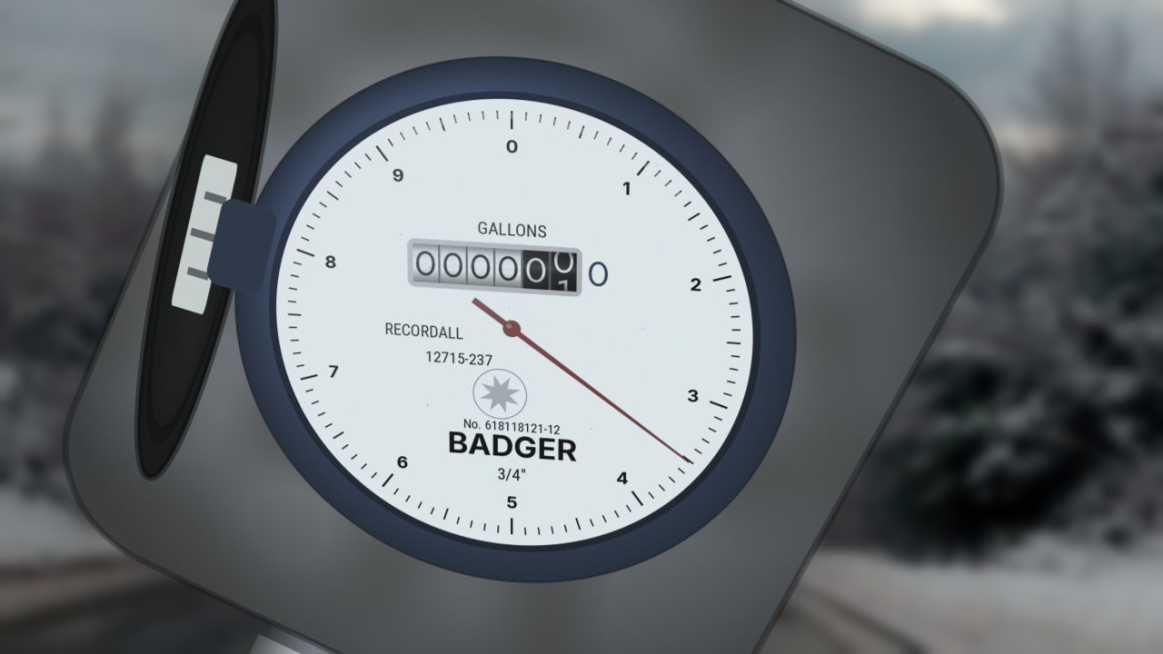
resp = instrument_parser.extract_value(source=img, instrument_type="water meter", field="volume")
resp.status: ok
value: 3.5 gal
